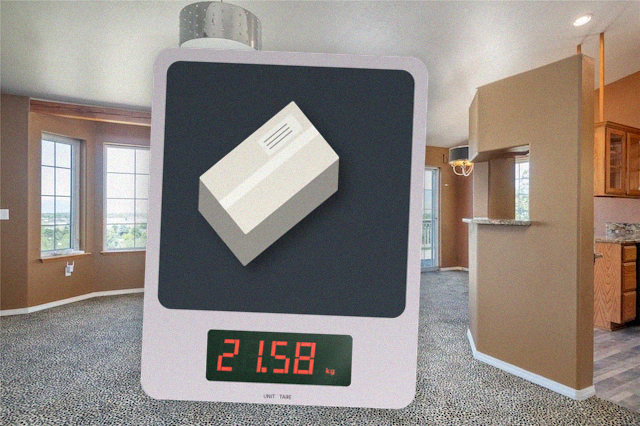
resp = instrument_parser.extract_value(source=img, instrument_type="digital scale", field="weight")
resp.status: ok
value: 21.58 kg
